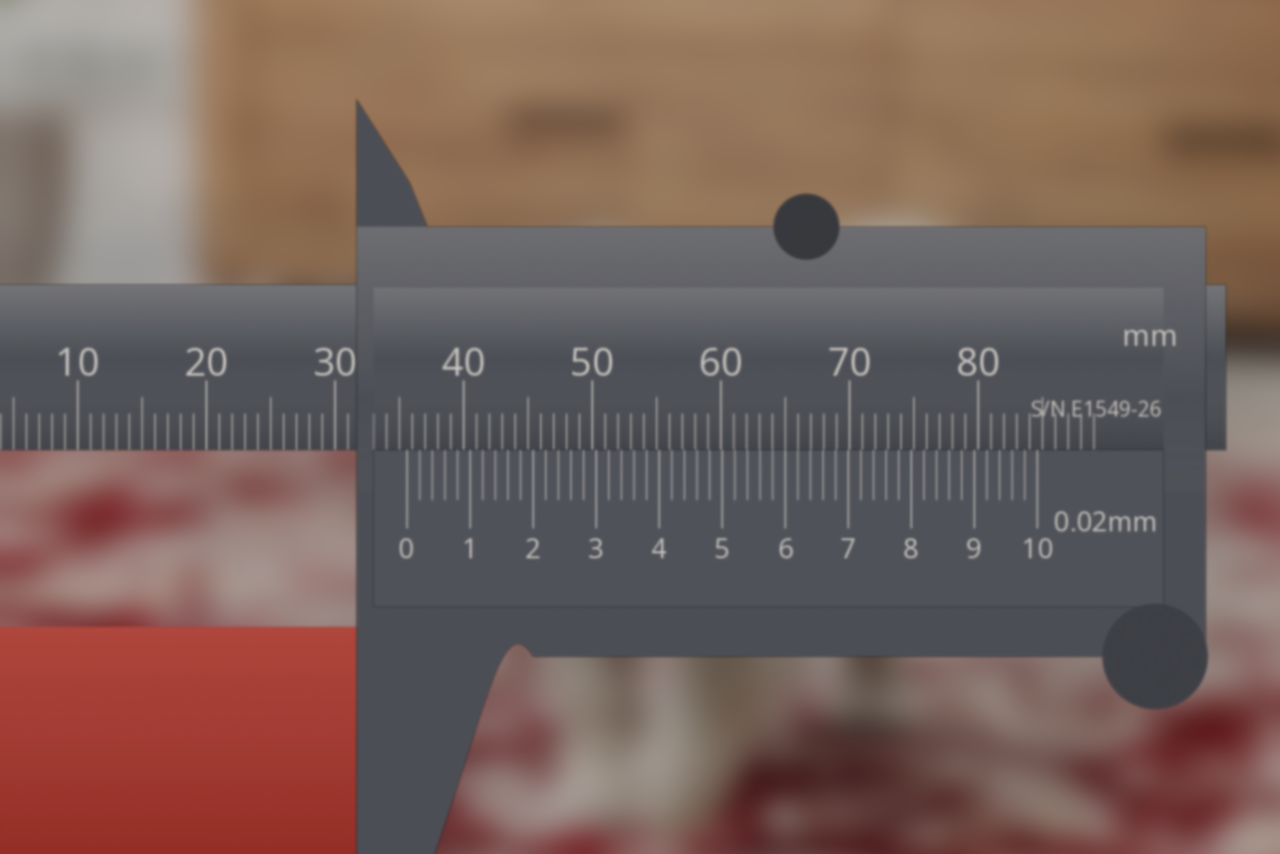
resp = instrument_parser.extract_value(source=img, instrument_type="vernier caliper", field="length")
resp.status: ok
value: 35.6 mm
